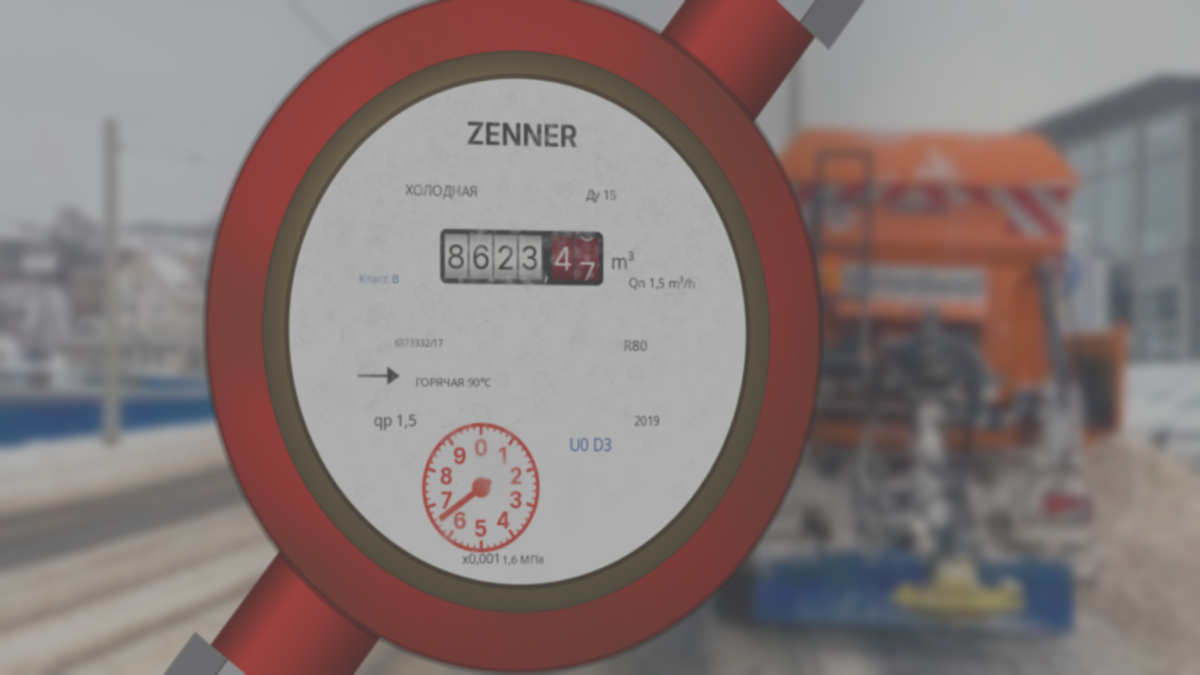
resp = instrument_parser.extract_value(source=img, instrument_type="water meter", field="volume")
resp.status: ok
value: 8623.466 m³
